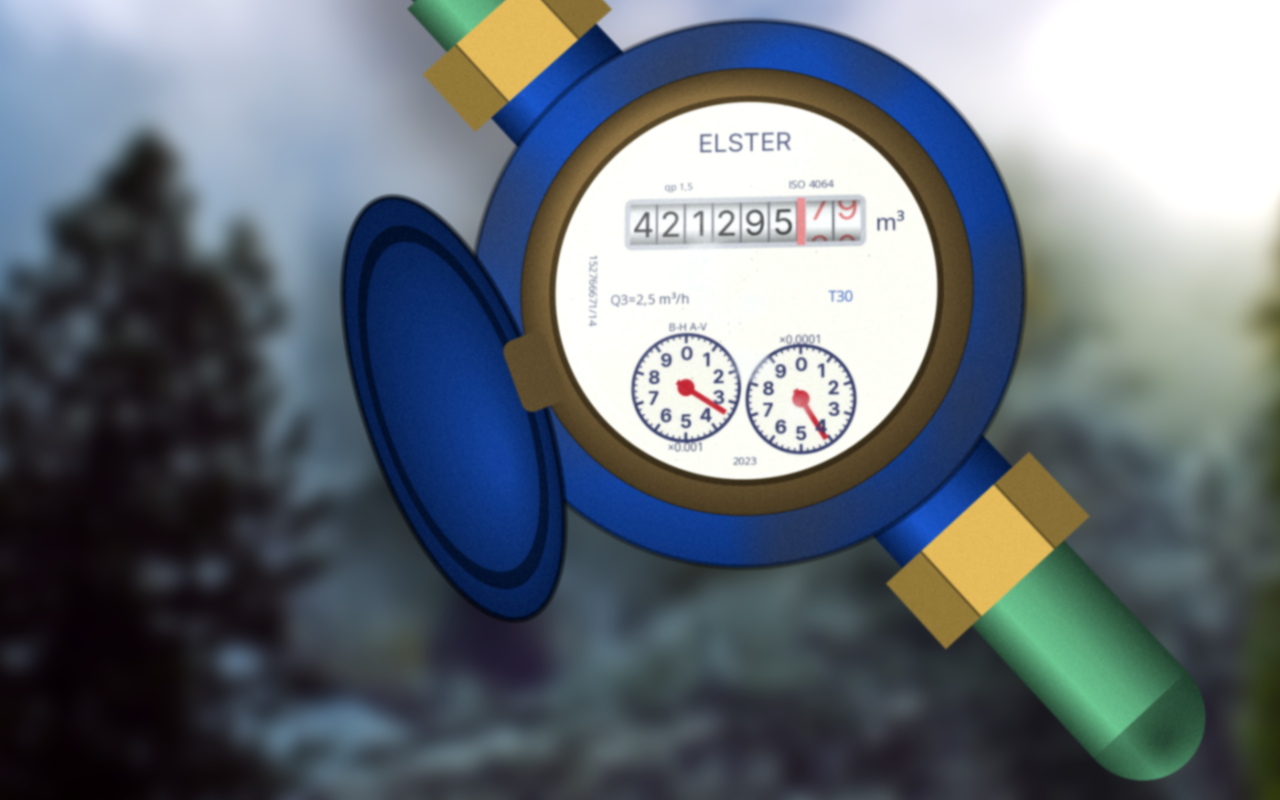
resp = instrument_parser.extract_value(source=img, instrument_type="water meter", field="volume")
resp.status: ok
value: 421295.7934 m³
